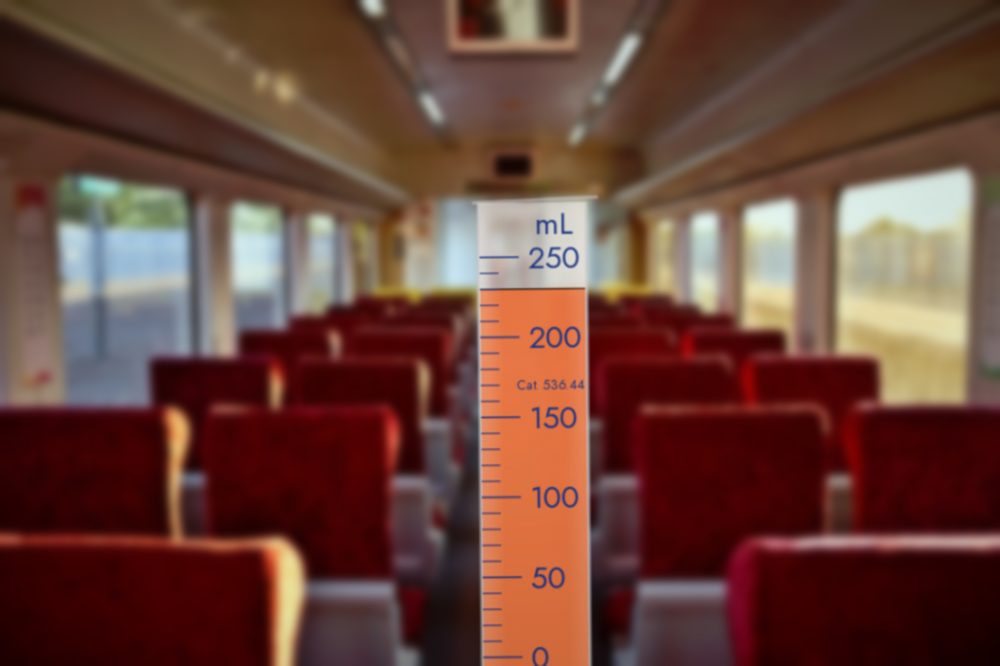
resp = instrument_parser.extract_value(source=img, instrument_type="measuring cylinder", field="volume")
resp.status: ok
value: 230 mL
